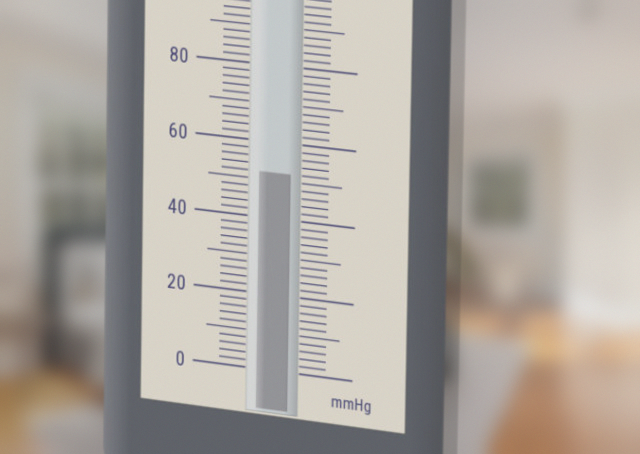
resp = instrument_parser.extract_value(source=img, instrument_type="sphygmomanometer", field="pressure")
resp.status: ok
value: 52 mmHg
